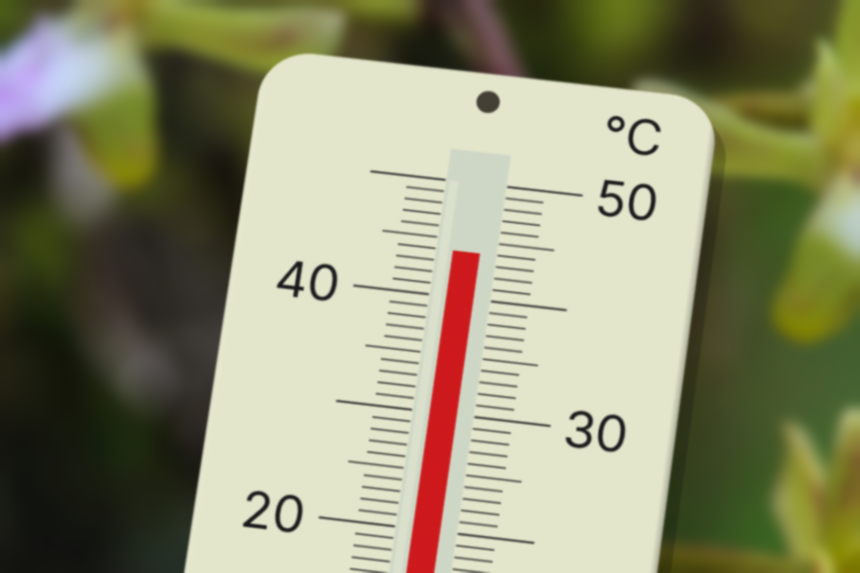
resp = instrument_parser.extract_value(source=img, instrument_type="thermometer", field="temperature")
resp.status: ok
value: 44 °C
